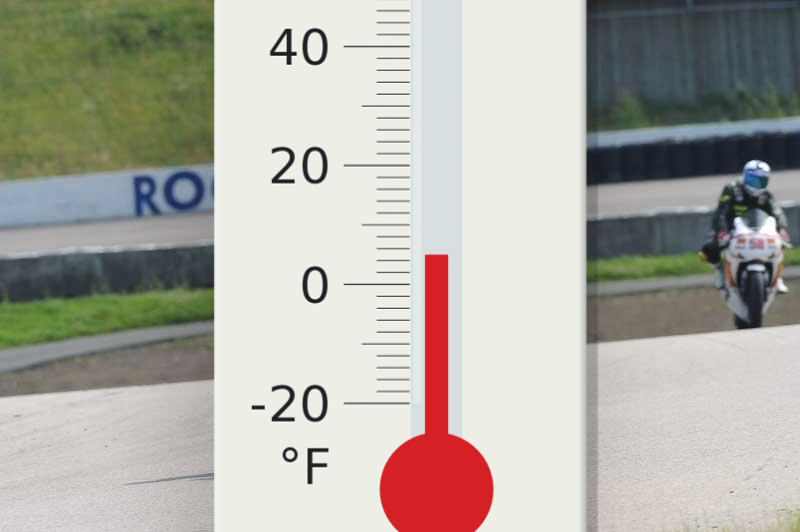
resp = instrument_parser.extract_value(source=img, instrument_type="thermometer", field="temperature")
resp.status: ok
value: 5 °F
